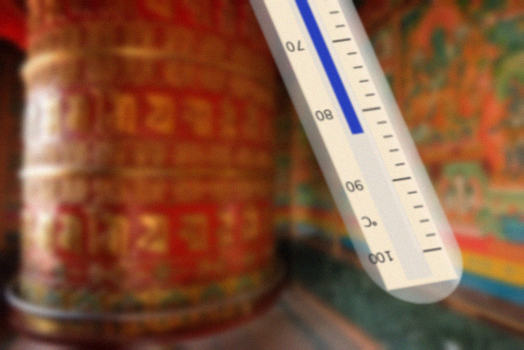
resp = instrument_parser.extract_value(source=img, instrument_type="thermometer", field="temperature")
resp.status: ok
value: 83 °C
